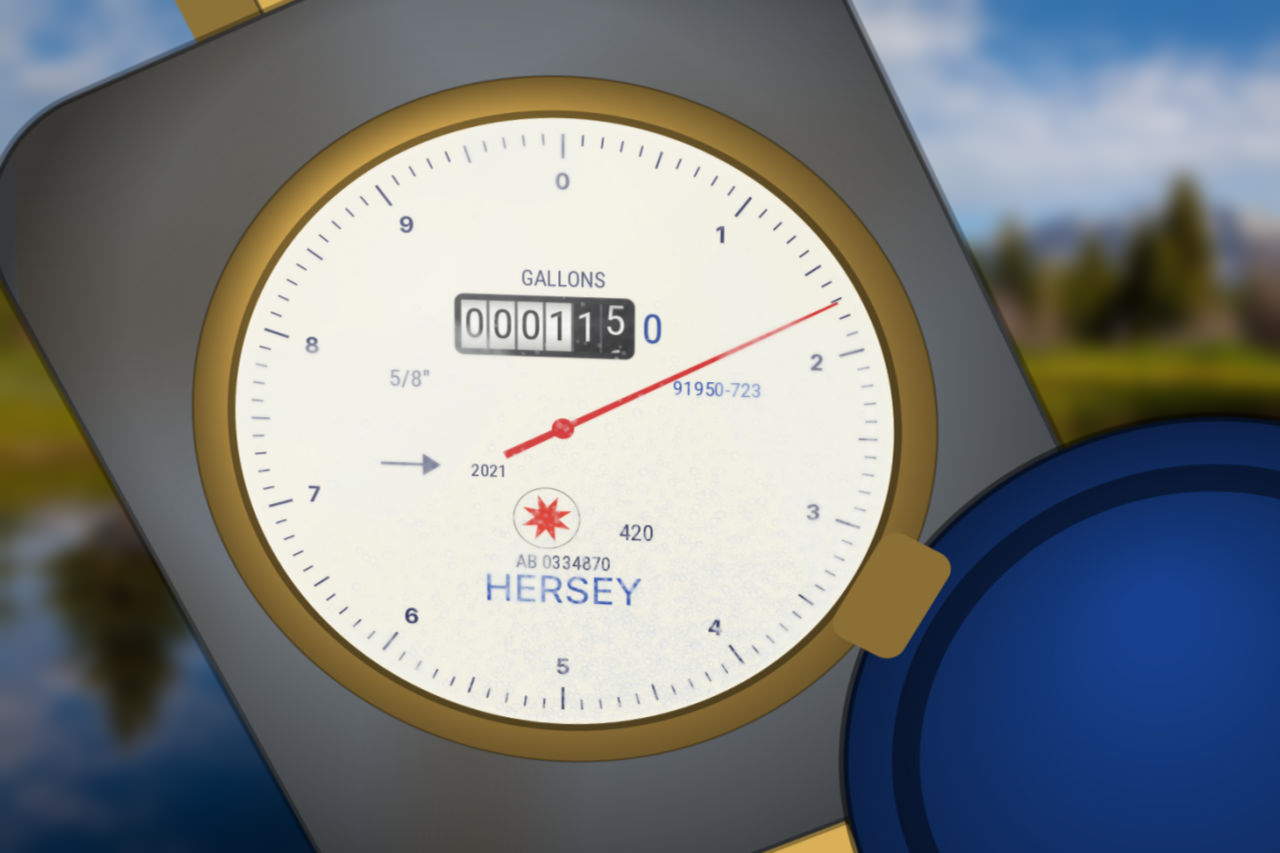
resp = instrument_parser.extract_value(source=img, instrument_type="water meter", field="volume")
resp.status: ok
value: 1151.7 gal
